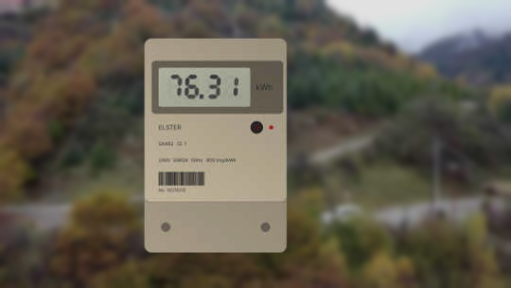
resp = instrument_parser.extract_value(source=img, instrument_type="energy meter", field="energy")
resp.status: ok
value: 76.31 kWh
